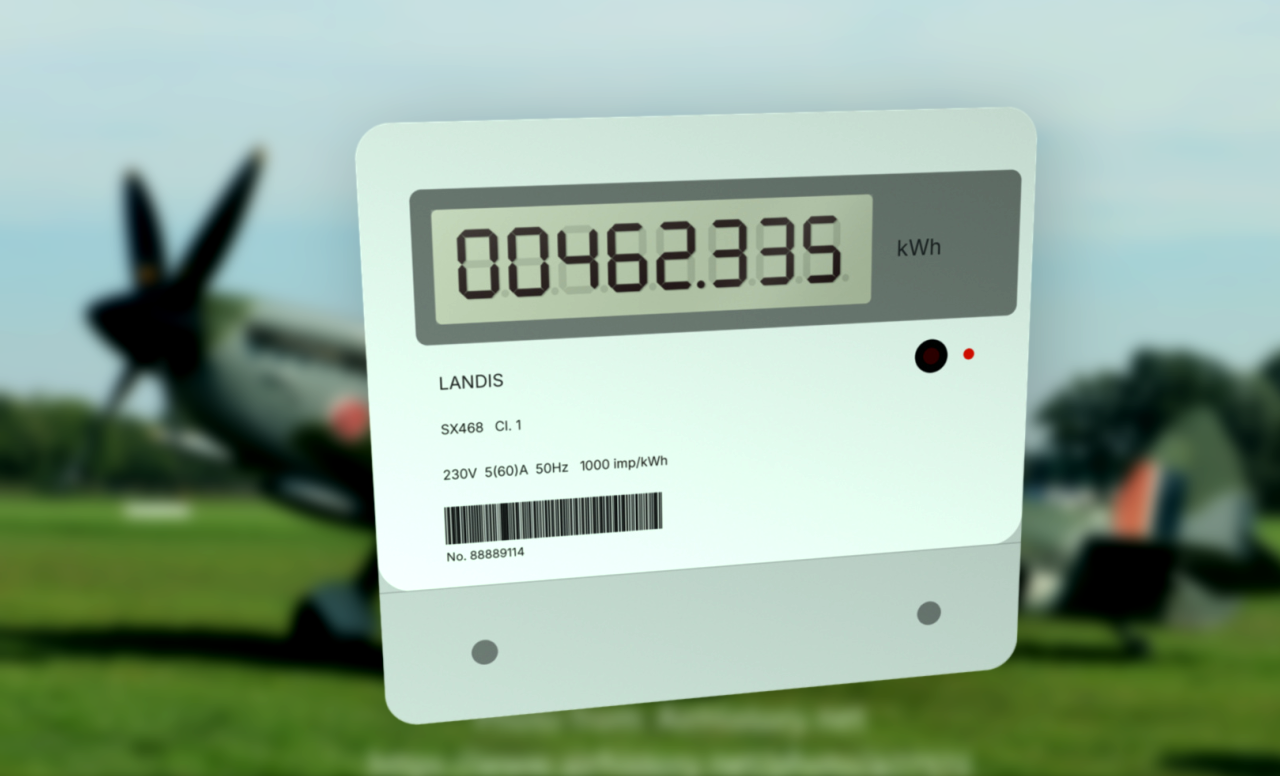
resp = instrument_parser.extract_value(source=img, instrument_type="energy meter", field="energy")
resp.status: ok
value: 462.335 kWh
